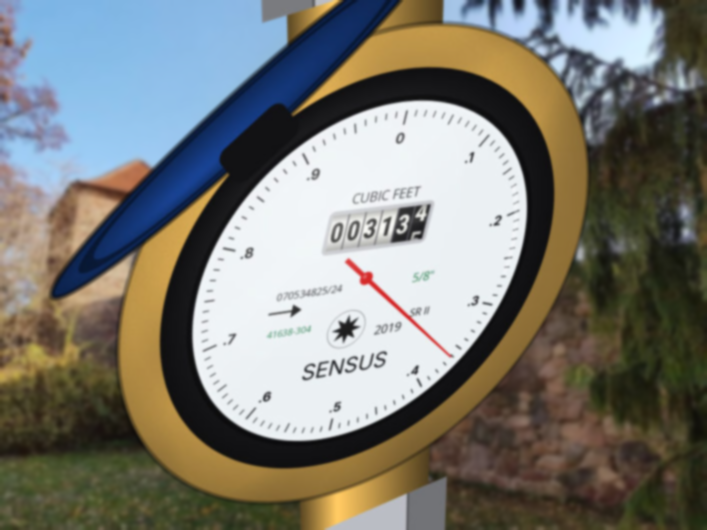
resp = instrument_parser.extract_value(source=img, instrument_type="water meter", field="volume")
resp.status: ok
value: 3134.36 ft³
